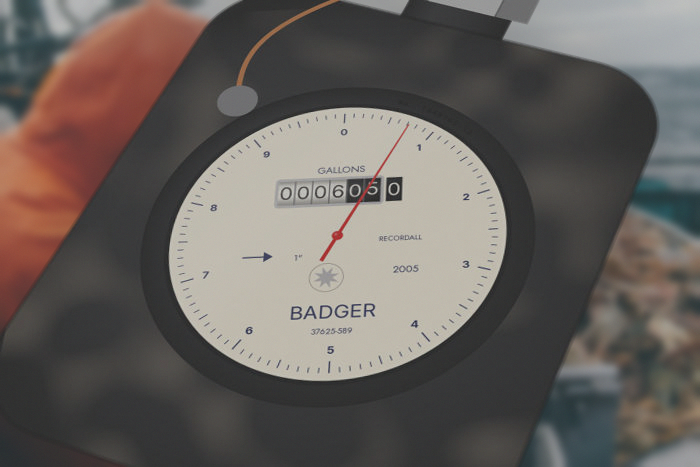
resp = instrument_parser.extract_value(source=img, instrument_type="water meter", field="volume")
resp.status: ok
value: 6050.7 gal
